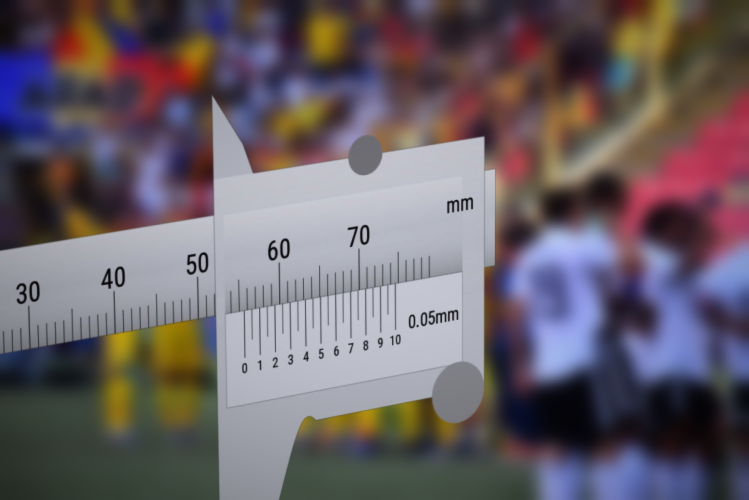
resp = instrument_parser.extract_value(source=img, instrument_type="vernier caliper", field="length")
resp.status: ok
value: 55.6 mm
